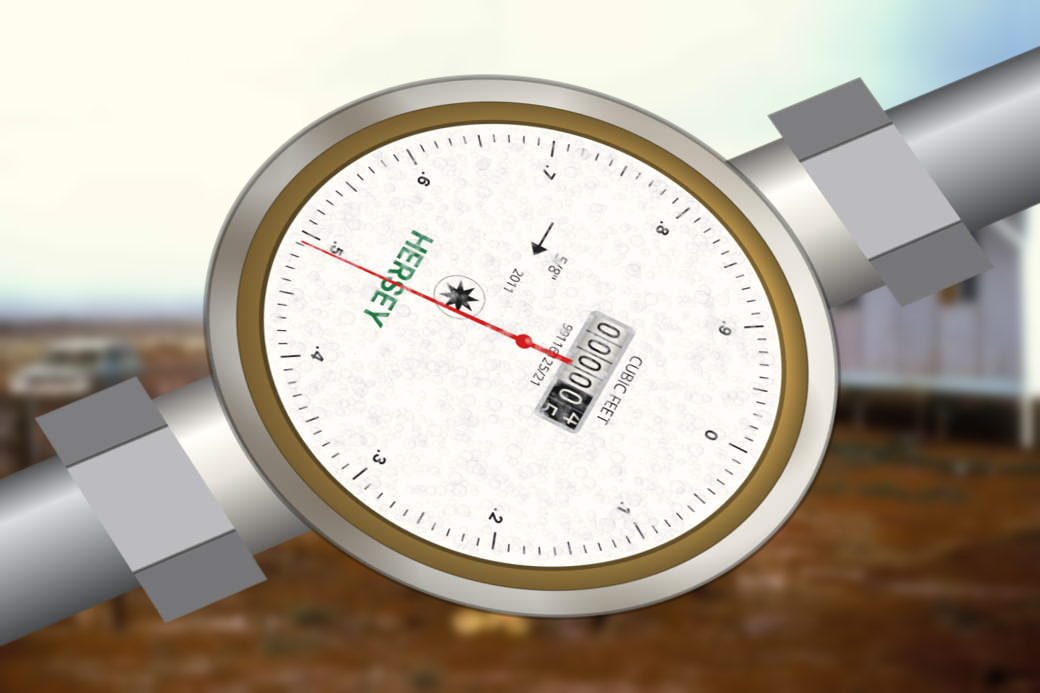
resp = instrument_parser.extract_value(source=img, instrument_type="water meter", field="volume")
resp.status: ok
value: 4.49 ft³
